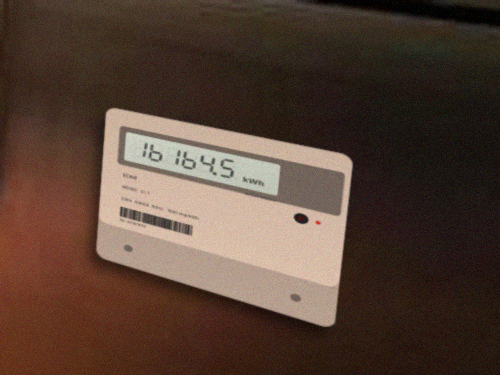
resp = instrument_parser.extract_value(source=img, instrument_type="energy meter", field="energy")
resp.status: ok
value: 16164.5 kWh
